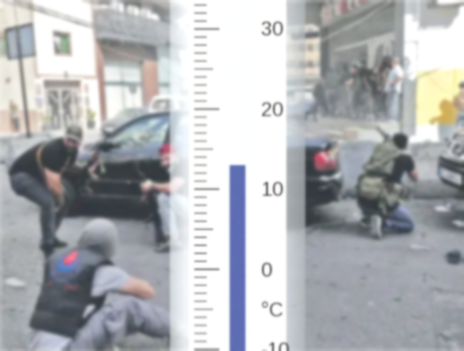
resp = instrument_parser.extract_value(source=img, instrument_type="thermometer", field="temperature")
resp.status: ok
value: 13 °C
